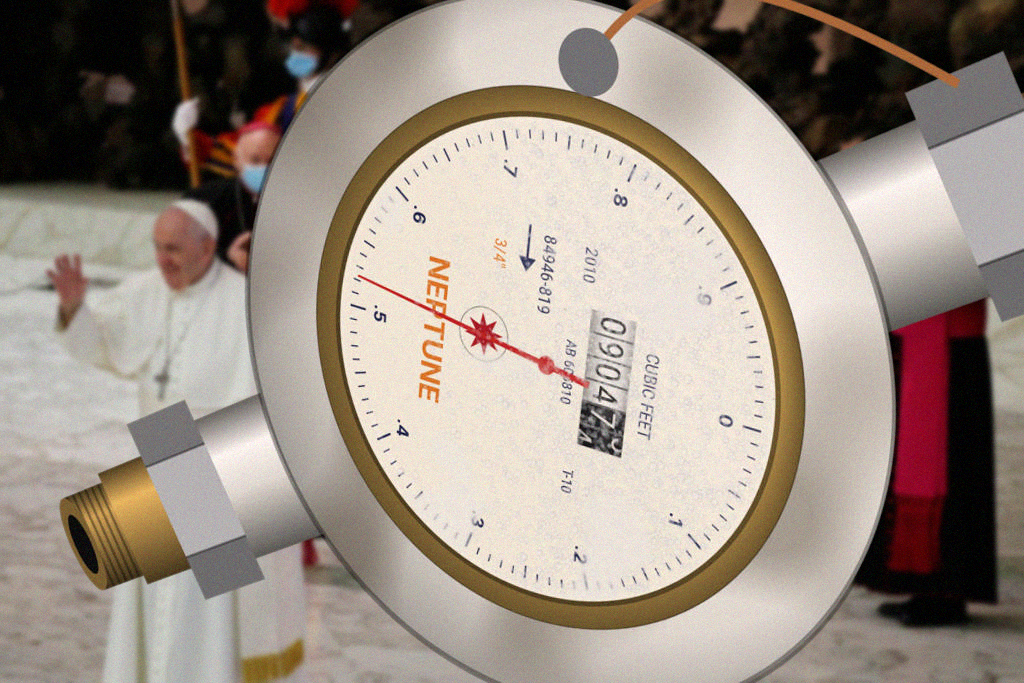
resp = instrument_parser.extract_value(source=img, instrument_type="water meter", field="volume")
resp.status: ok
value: 90473.52 ft³
